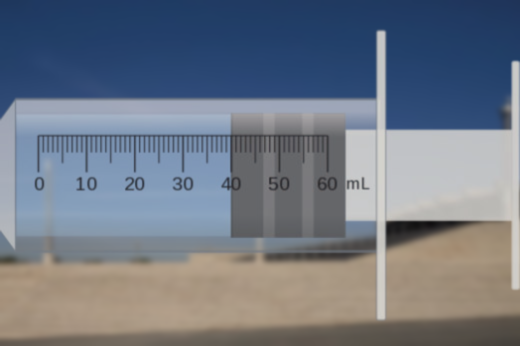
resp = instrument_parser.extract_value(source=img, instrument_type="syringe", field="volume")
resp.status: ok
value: 40 mL
